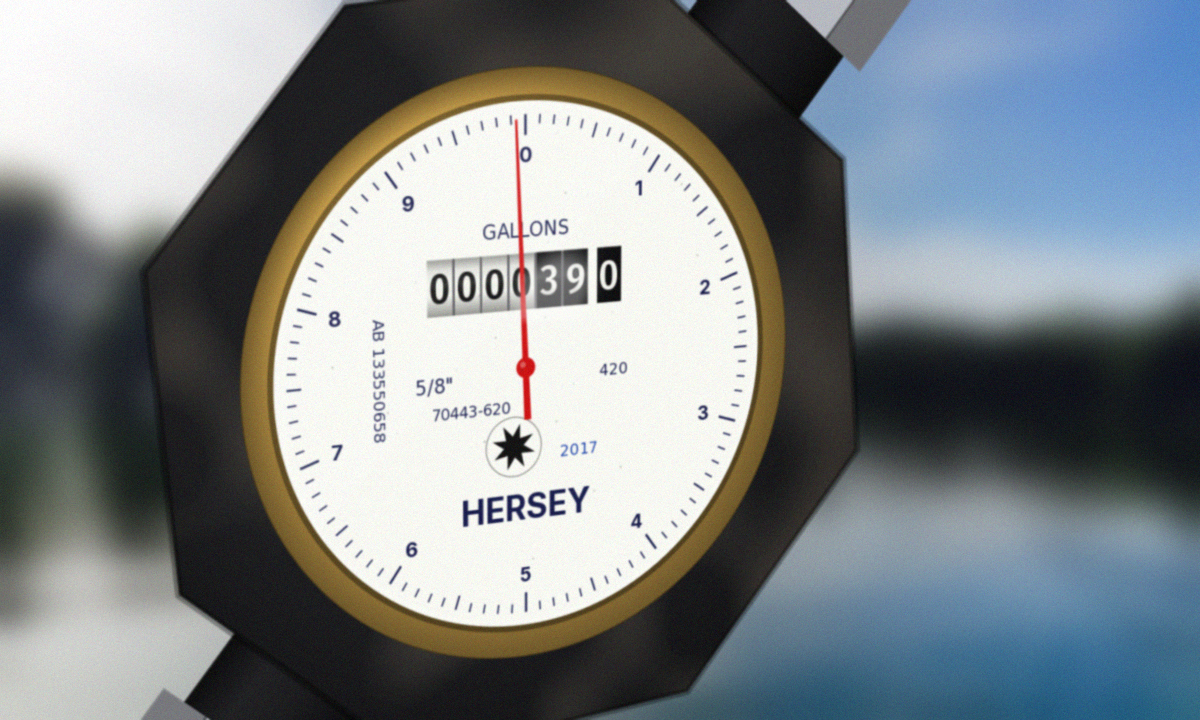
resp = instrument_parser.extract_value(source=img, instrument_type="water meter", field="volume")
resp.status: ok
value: 389.9 gal
